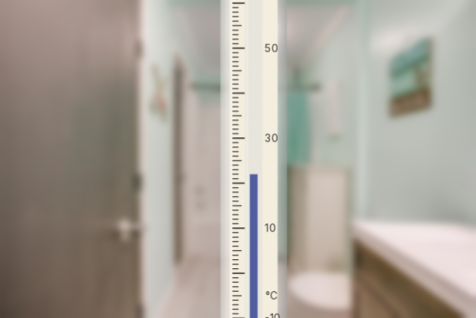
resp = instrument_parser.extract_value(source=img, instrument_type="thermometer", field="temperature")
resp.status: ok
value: 22 °C
